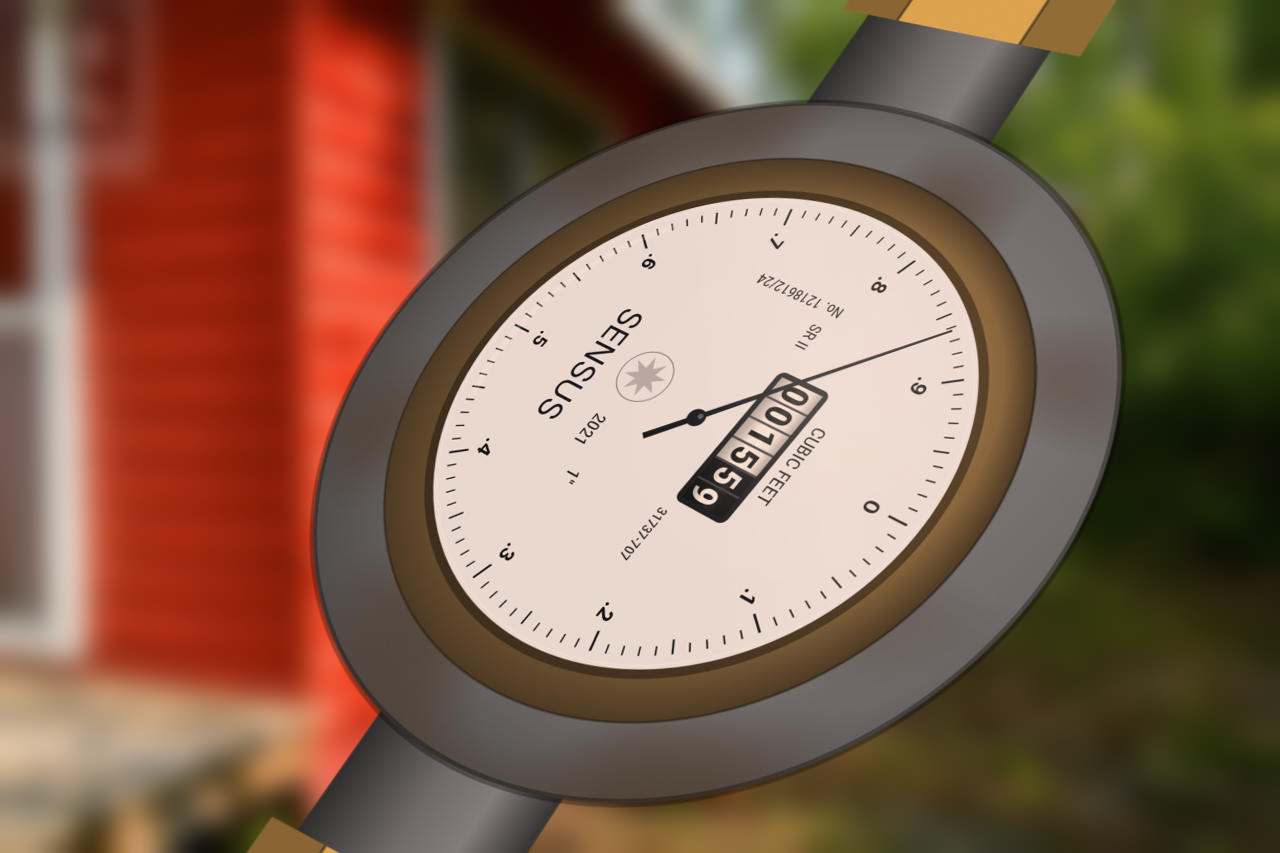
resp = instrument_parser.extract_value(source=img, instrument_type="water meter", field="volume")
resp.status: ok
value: 1558.86 ft³
